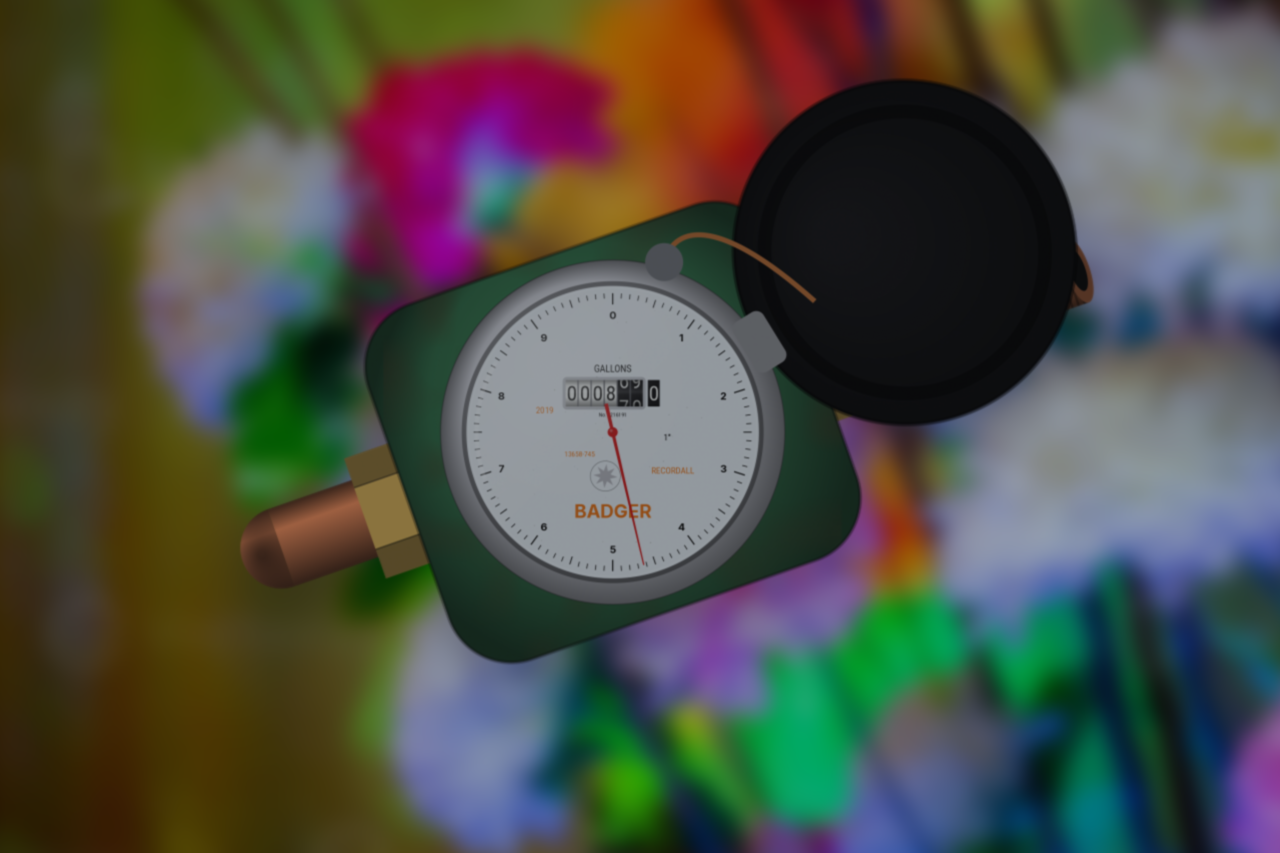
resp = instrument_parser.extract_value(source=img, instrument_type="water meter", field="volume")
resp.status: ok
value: 8694.6 gal
